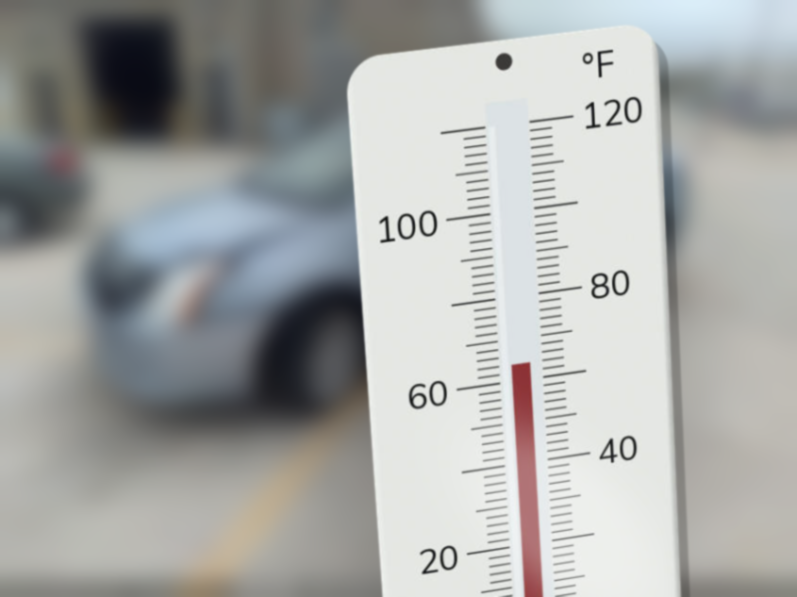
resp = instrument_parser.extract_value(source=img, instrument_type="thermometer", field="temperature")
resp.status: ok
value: 64 °F
